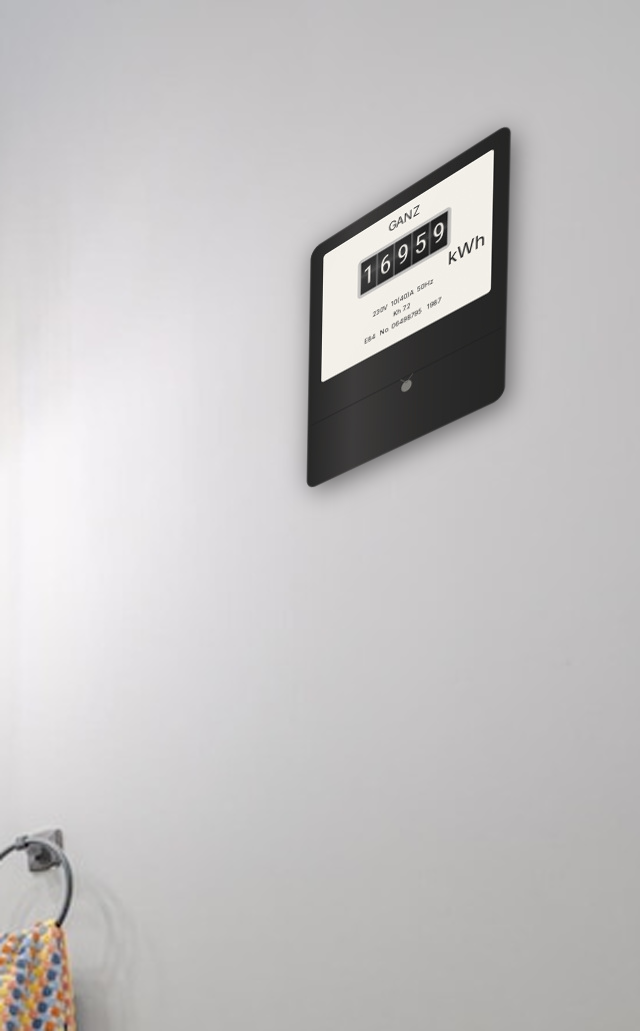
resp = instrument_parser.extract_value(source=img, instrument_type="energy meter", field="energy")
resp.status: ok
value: 16959 kWh
